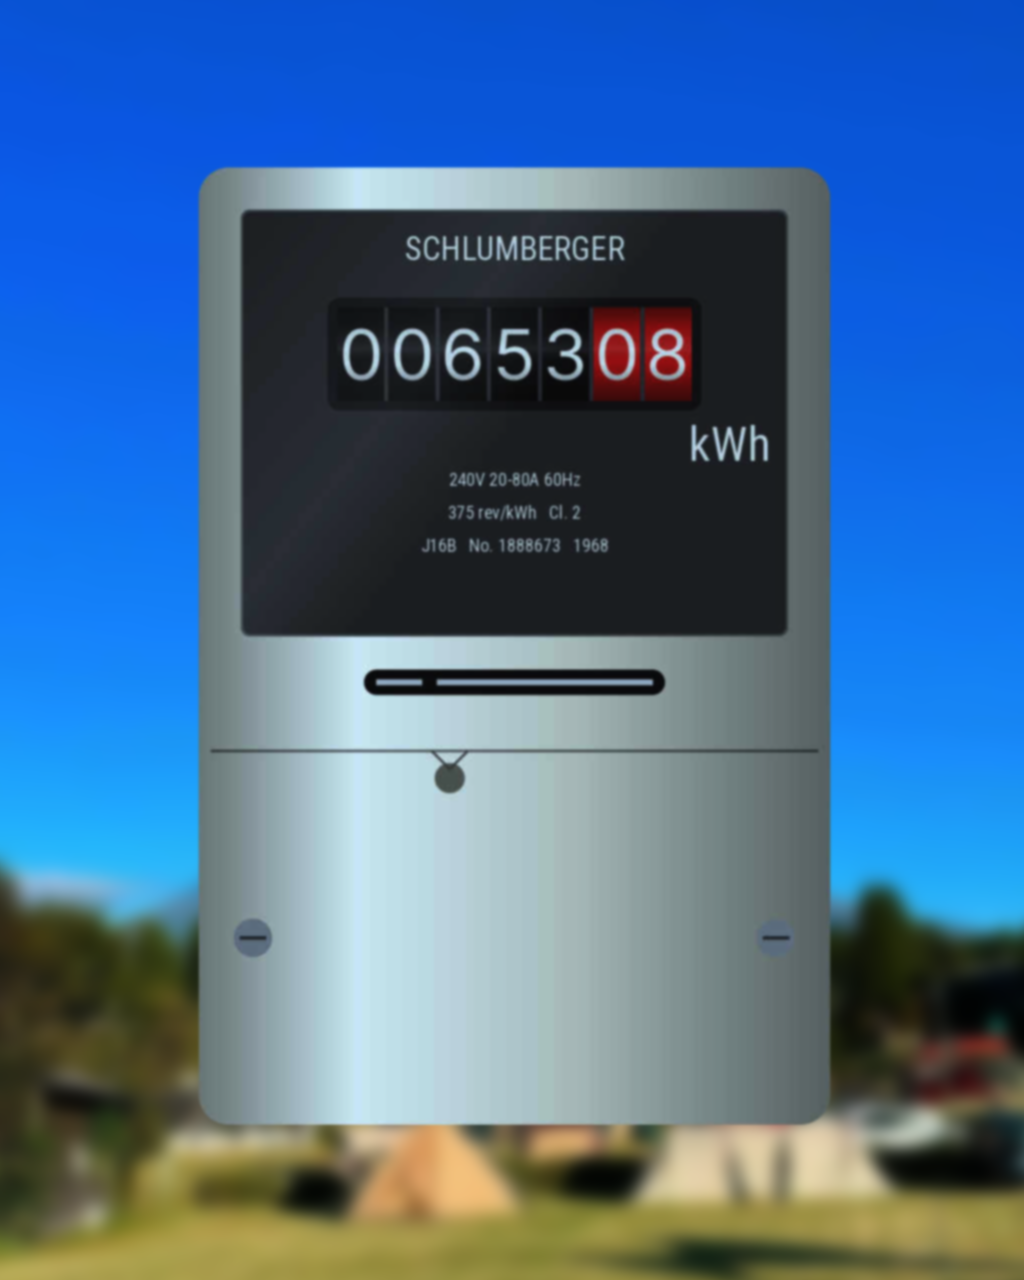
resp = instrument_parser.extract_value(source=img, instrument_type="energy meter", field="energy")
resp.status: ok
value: 653.08 kWh
